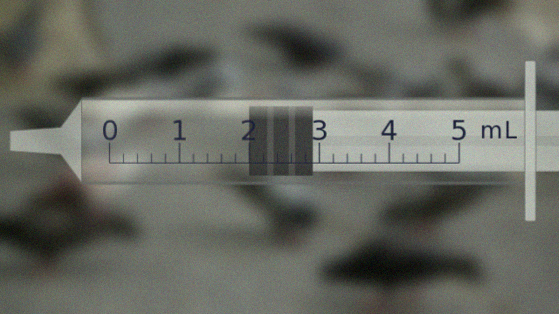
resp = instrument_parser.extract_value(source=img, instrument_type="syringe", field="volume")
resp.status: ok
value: 2 mL
